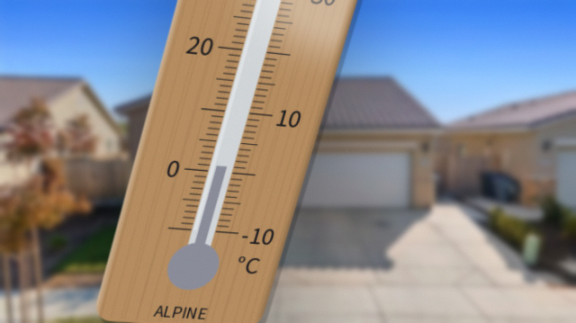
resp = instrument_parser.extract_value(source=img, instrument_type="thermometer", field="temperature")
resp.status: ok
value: 1 °C
